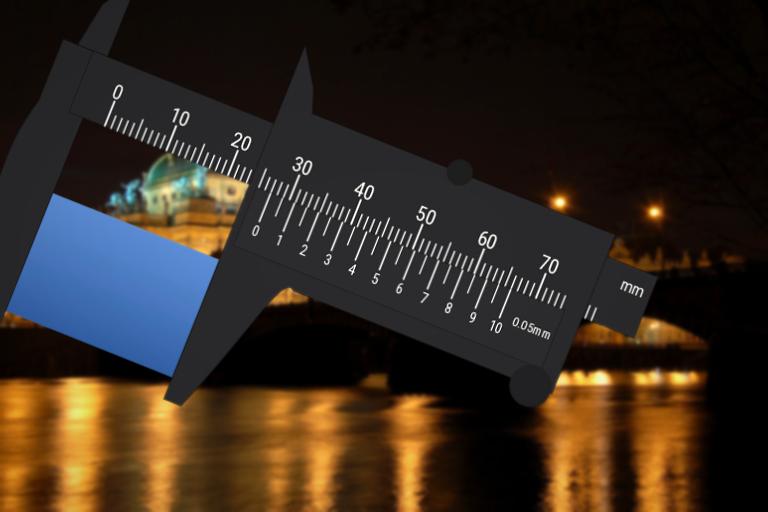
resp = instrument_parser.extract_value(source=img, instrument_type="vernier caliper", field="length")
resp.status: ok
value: 27.0 mm
